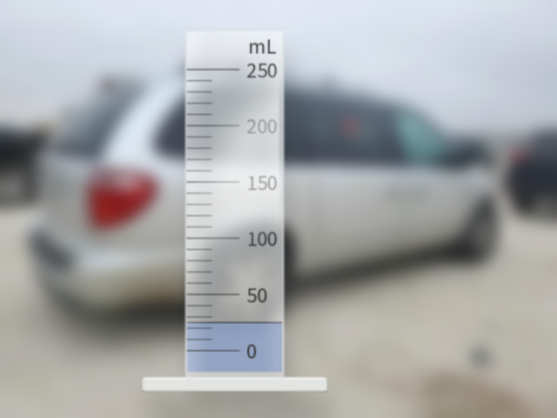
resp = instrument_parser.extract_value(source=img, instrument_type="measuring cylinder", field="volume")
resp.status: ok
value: 25 mL
